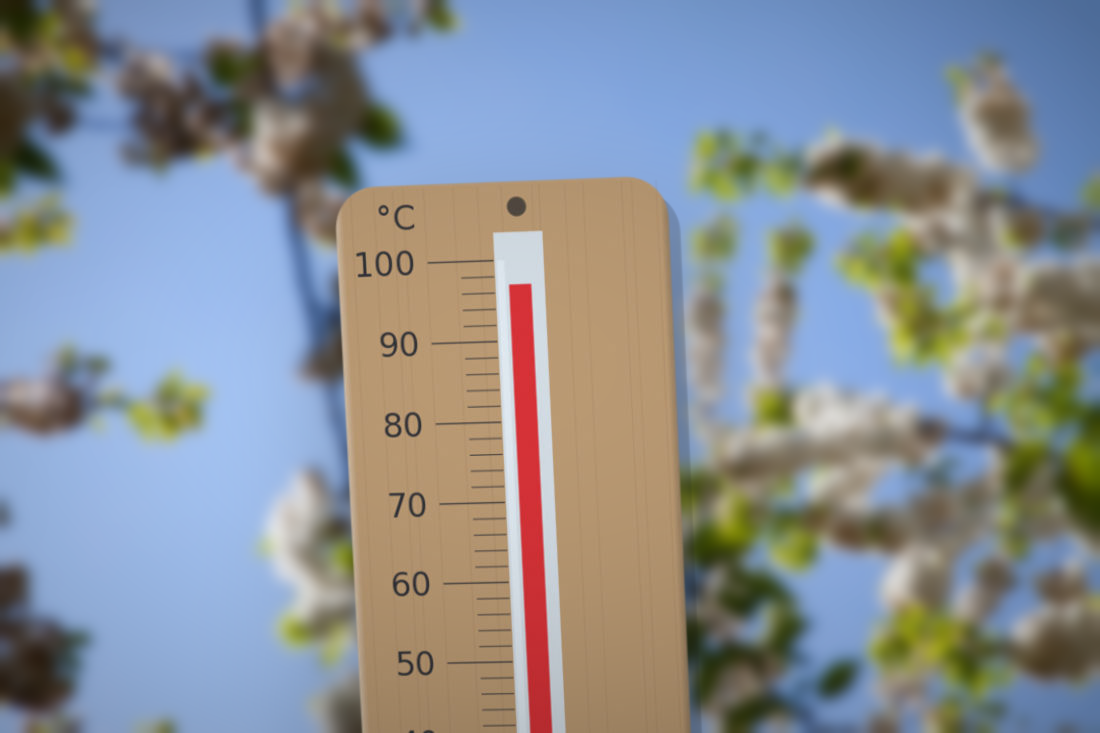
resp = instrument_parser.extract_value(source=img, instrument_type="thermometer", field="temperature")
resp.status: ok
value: 97 °C
